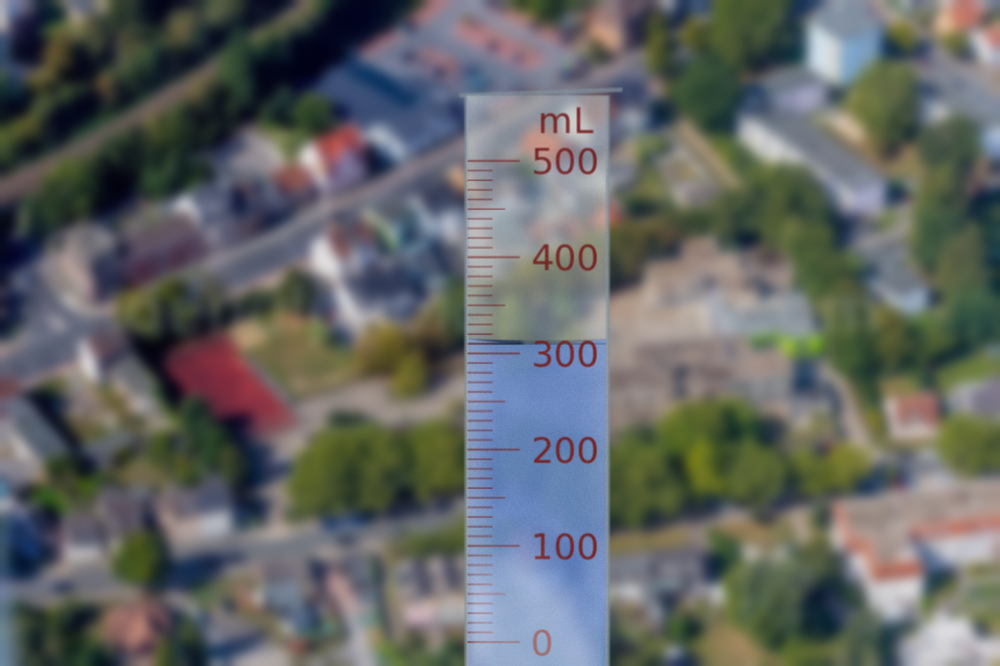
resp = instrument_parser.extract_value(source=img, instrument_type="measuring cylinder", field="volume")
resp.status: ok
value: 310 mL
